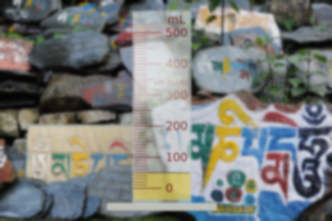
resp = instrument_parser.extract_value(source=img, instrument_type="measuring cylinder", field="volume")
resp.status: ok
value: 50 mL
